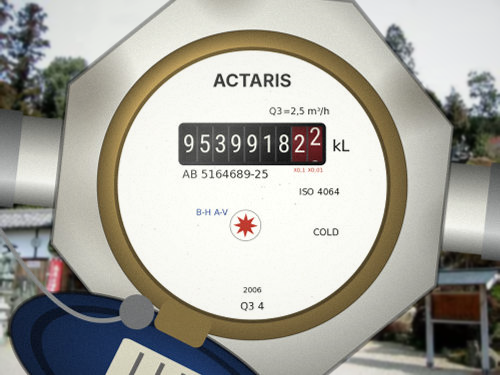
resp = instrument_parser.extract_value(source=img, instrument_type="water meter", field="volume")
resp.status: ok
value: 9539918.22 kL
